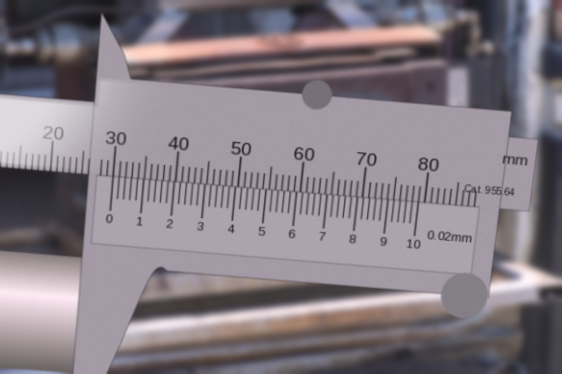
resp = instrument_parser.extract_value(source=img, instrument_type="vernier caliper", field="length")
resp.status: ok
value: 30.0 mm
